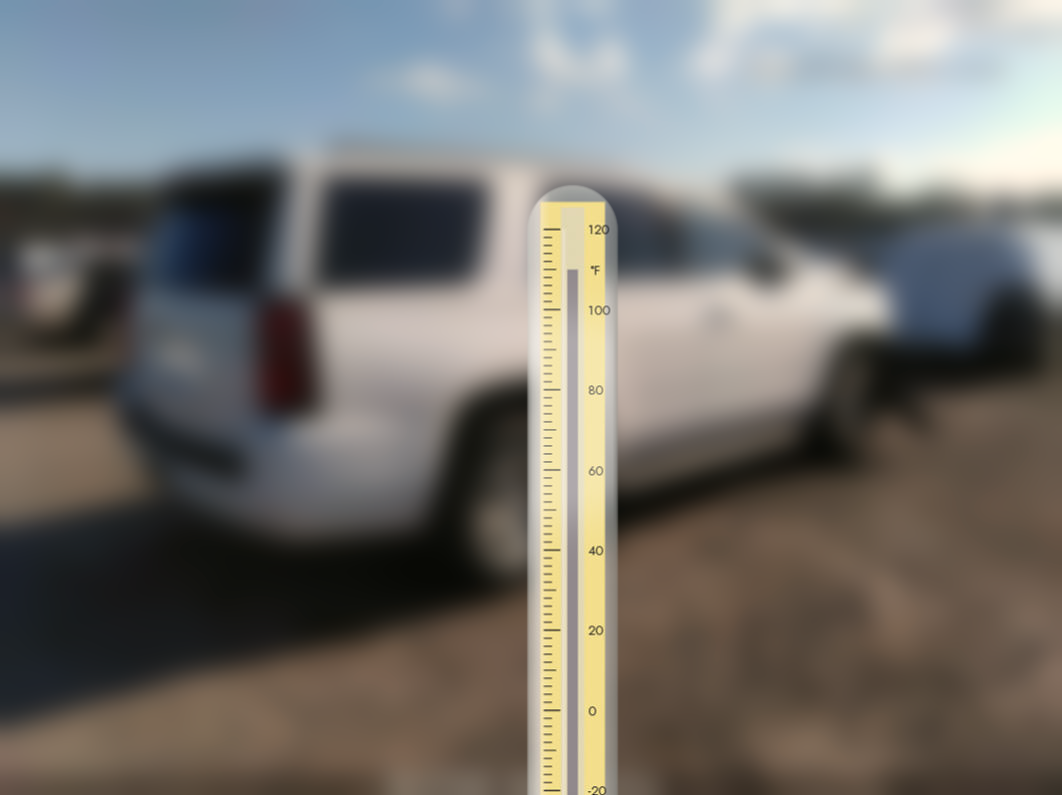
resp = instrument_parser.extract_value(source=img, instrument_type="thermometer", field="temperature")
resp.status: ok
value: 110 °F
